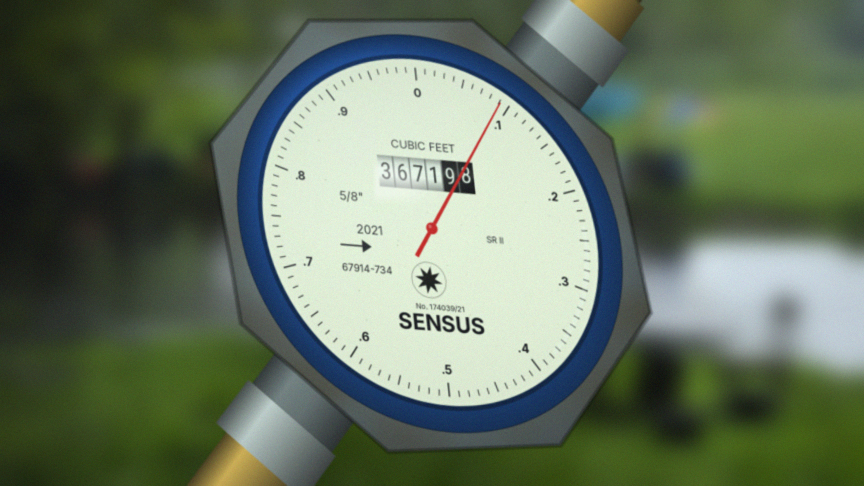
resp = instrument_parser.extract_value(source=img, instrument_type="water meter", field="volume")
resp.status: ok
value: 367198.09 ft³
